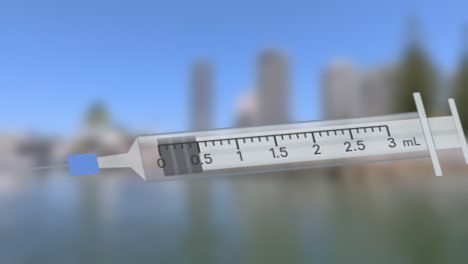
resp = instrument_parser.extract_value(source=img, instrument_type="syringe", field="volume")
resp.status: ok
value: 0 mL
